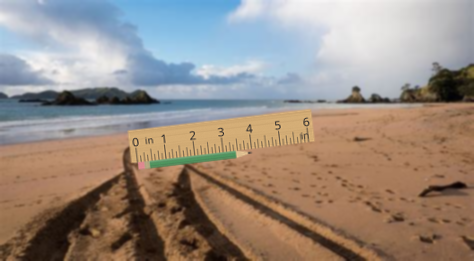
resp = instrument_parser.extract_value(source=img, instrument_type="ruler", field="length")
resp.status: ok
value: 4 in
